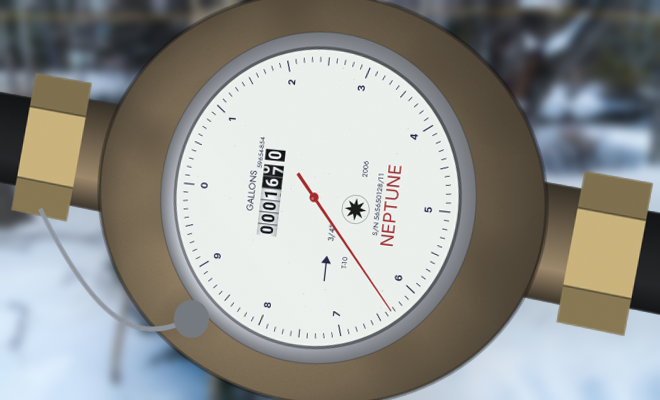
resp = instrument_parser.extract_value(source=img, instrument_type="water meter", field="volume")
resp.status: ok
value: 1666.3 gal
